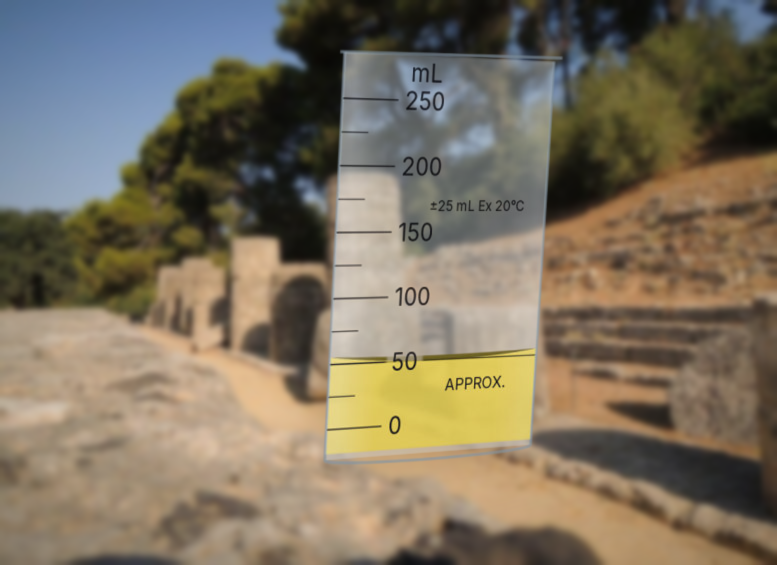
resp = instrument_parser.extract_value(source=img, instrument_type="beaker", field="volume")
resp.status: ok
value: 50 mL
